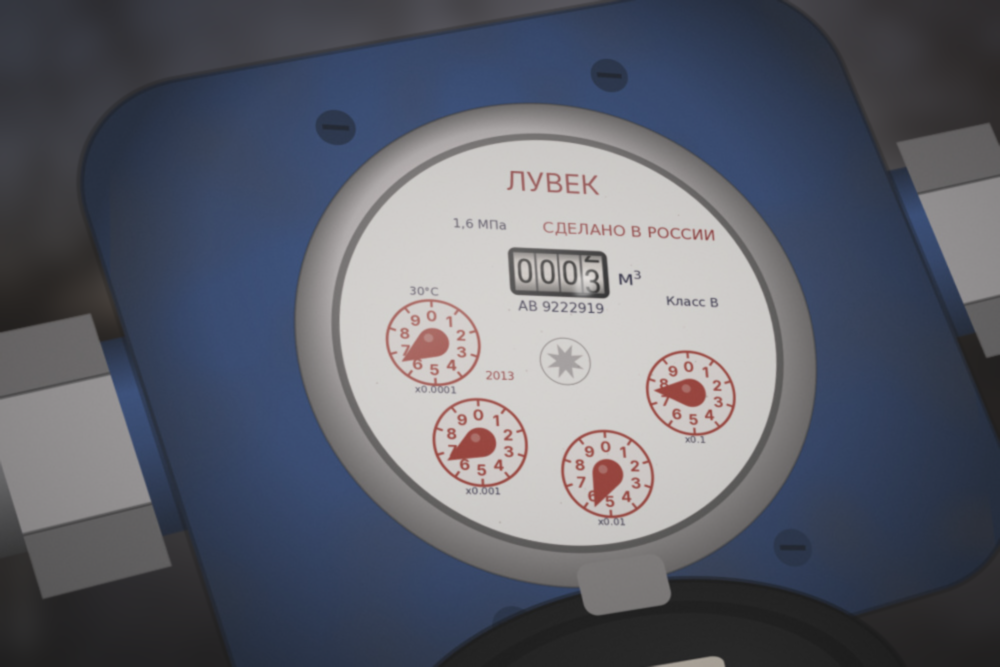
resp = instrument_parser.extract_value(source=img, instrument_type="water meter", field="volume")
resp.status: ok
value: 2.7566 m³
